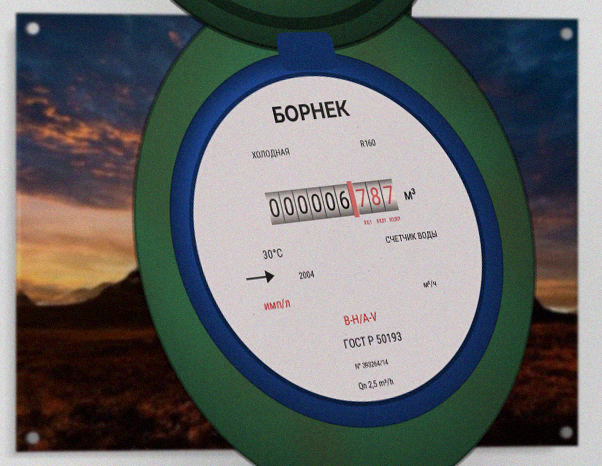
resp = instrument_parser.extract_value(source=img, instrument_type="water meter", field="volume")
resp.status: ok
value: 6.787 m³
